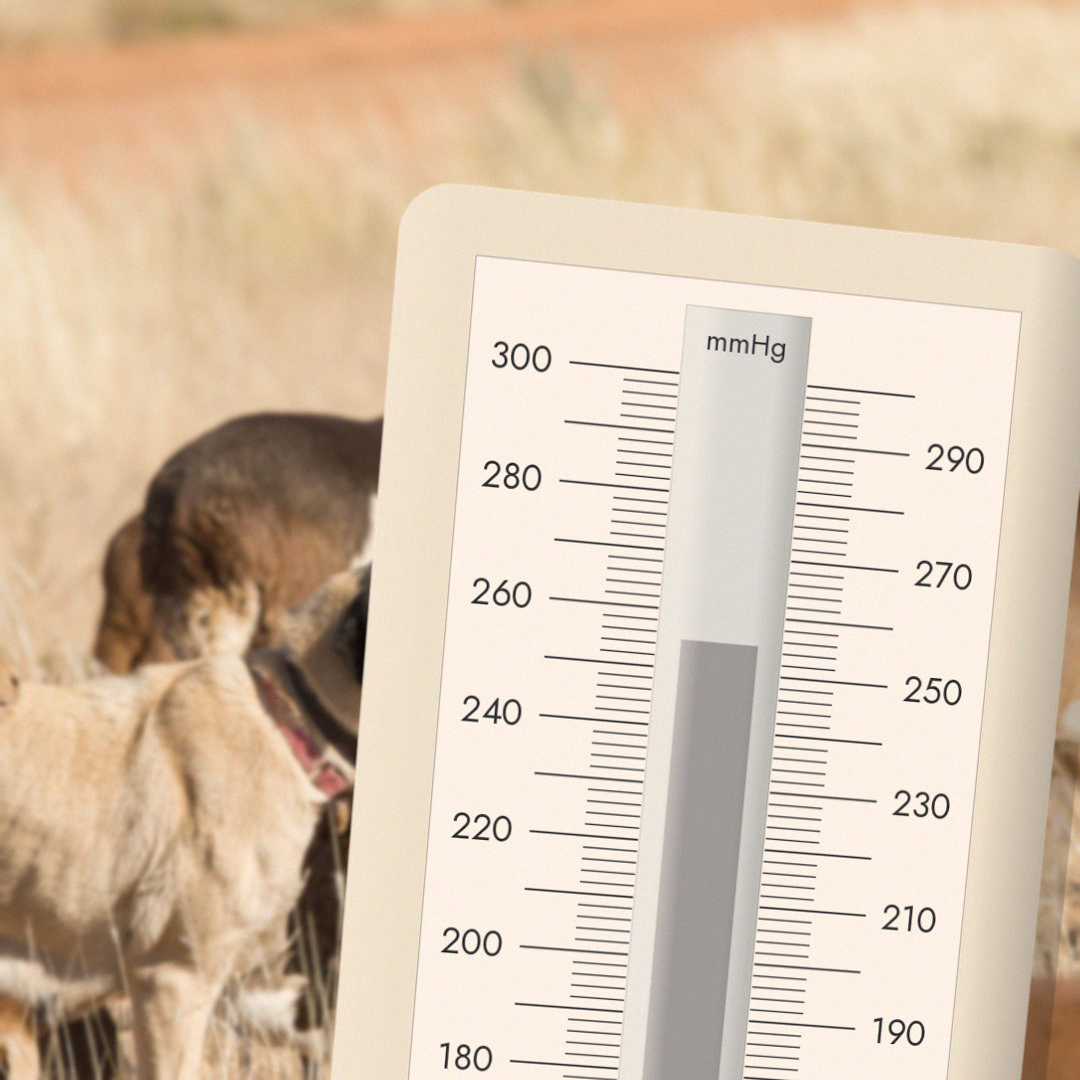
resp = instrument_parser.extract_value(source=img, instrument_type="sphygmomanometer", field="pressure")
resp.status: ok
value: 255 mmHg
